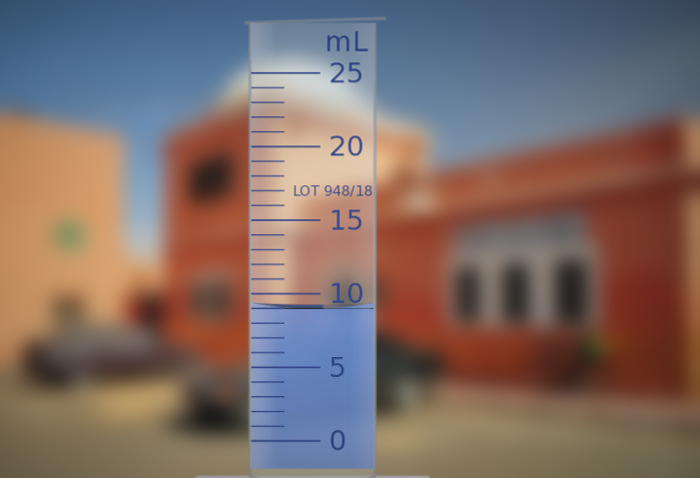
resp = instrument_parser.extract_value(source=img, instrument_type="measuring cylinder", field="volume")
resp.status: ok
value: 9 mL
